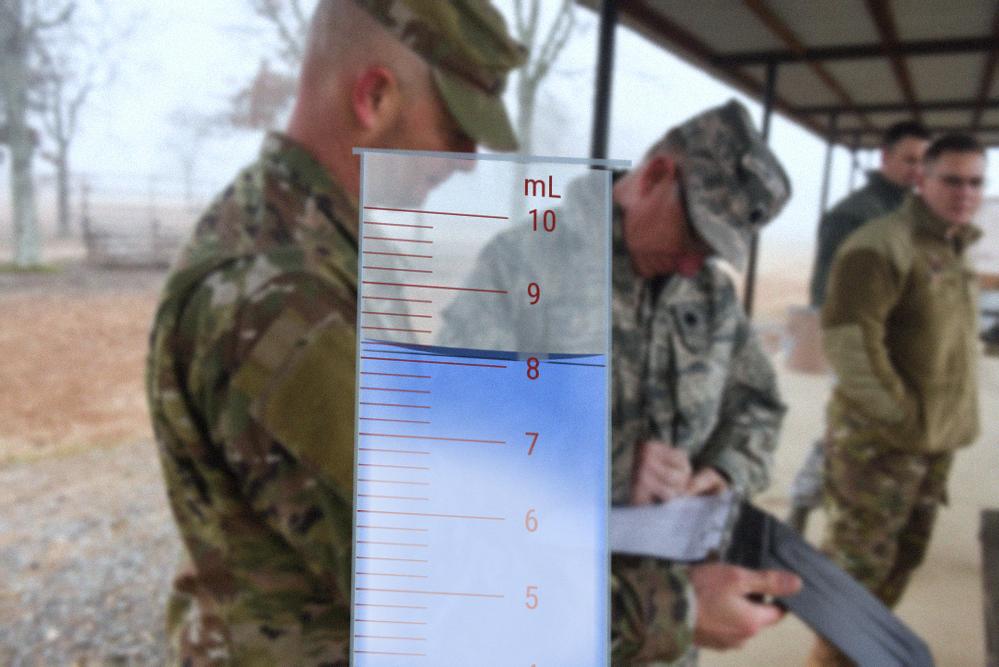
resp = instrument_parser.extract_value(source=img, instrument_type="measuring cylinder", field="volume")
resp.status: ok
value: 8.1 mL
